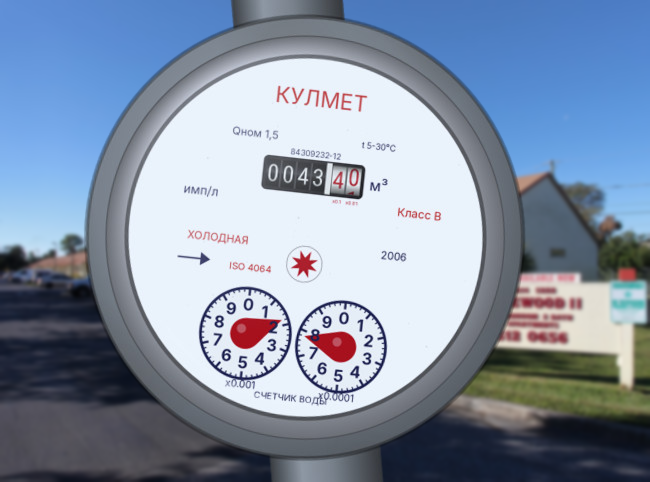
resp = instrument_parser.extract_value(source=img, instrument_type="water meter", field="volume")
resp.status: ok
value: 43.4017 m³
